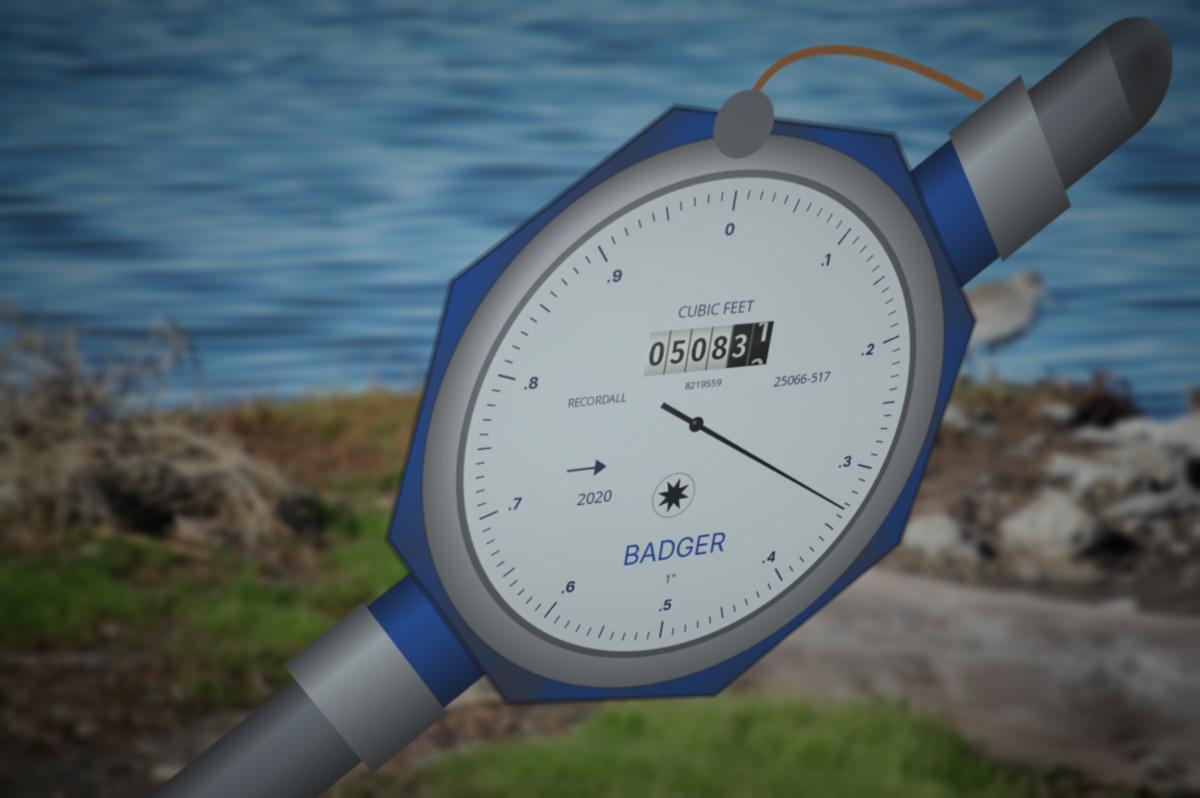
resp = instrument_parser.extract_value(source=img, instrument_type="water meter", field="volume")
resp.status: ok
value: 50831.33 ft³
